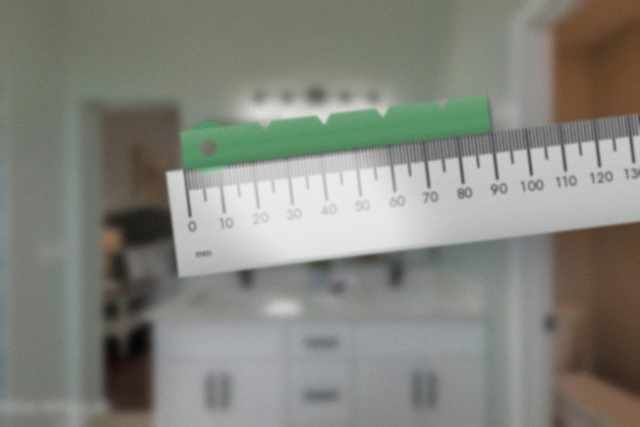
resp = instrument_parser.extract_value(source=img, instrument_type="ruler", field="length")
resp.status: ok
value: 90 mm
